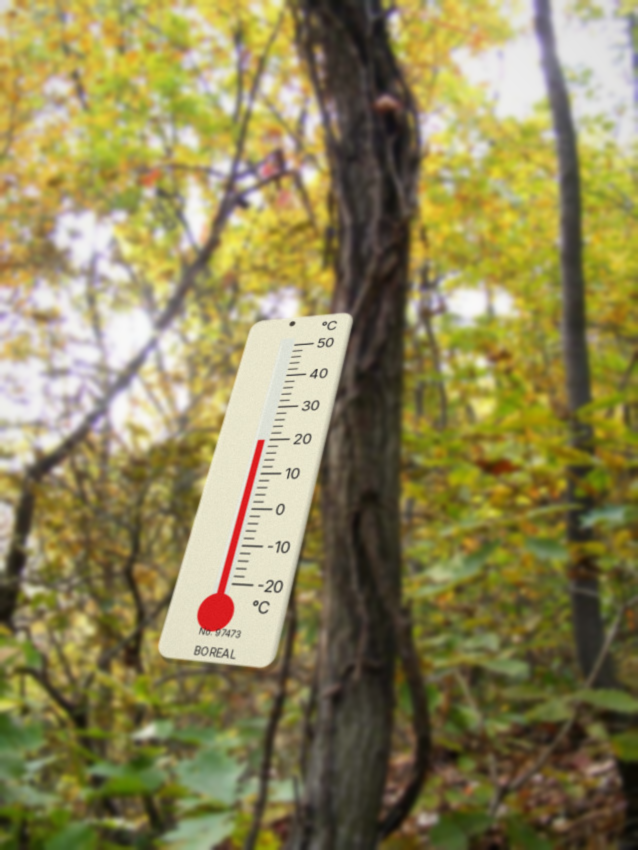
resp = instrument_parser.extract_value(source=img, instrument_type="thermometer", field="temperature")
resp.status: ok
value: 20 °C
